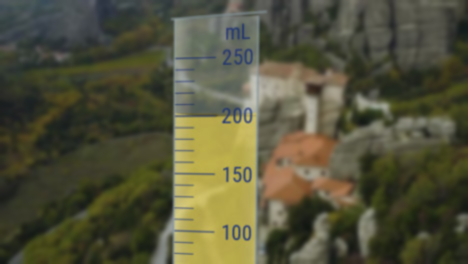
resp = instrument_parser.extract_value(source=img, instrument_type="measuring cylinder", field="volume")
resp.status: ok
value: 200 mL
